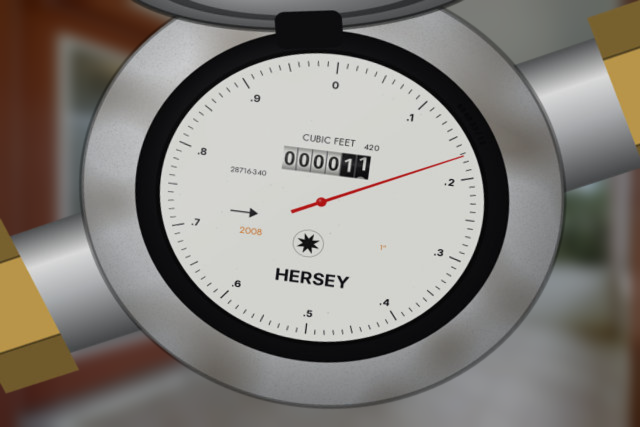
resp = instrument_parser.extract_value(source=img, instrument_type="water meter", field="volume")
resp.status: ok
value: 11.17 ft³
